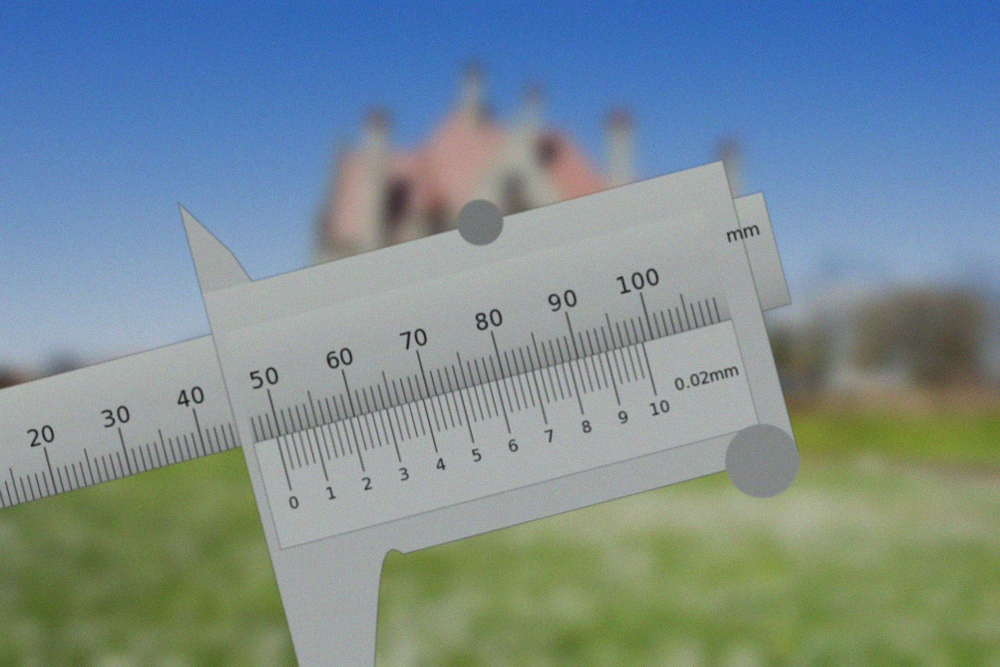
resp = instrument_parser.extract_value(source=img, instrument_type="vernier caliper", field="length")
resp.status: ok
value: 49.6 mm
